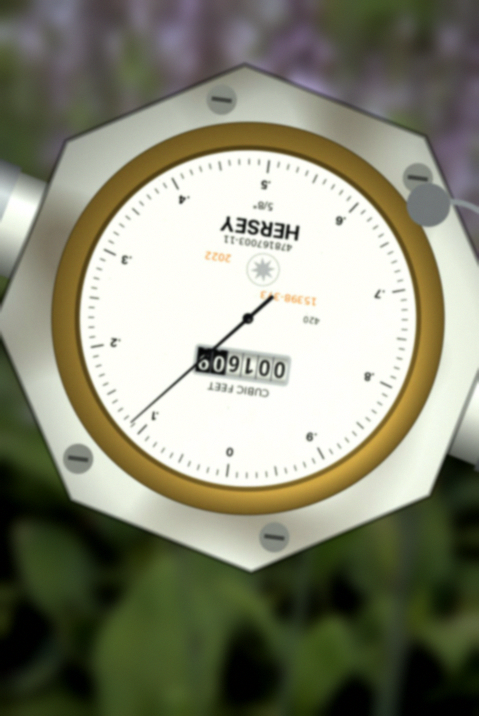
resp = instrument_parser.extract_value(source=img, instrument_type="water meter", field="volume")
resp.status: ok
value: 1609.11 ft³
